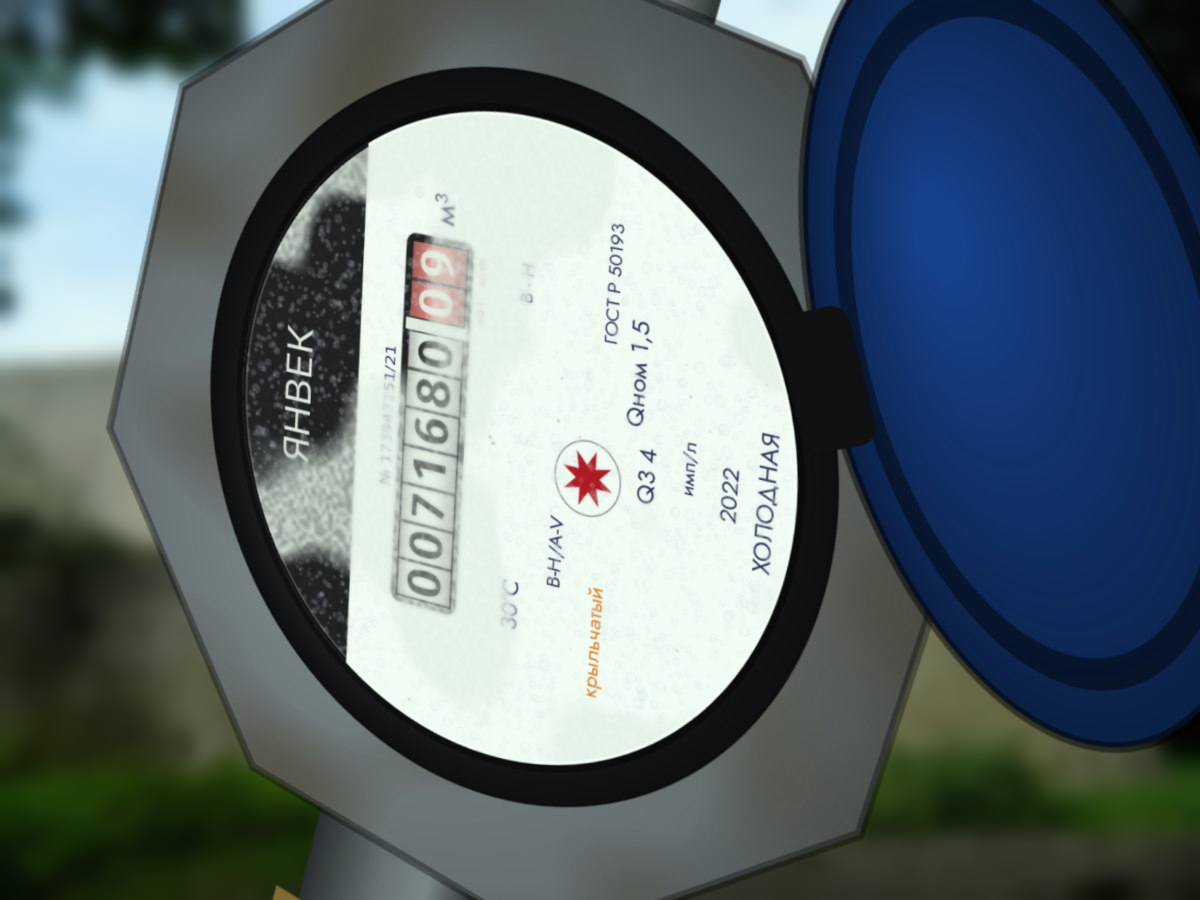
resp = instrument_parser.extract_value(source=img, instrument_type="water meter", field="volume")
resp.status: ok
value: 71680.09 m³
